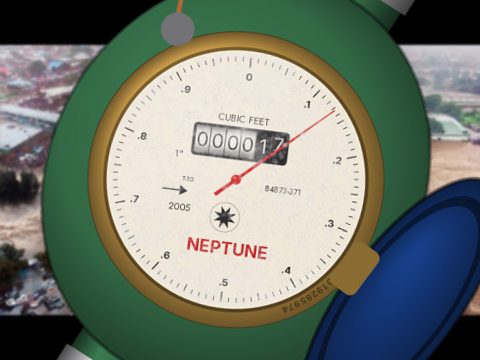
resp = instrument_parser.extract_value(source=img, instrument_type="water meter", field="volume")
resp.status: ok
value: 17.13 ft³
